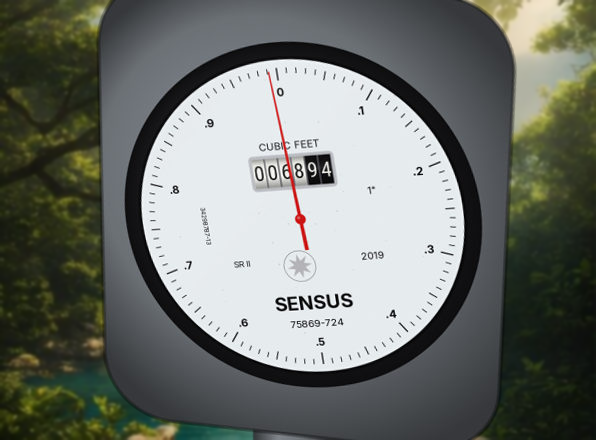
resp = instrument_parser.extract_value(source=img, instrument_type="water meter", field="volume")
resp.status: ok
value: 6893.99 ft³
